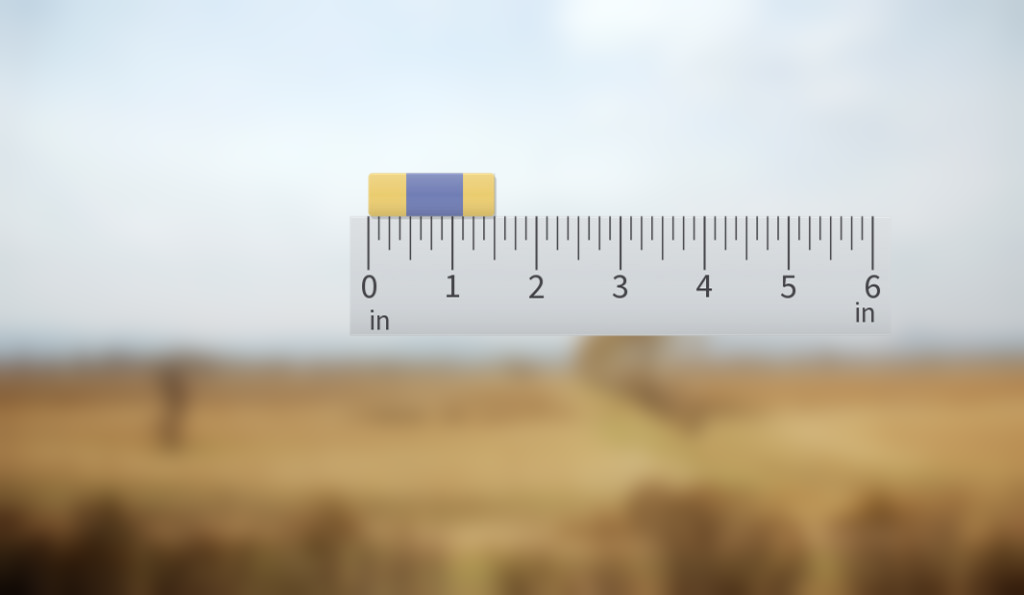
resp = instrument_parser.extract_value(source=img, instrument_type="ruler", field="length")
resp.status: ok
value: 1.5 in
